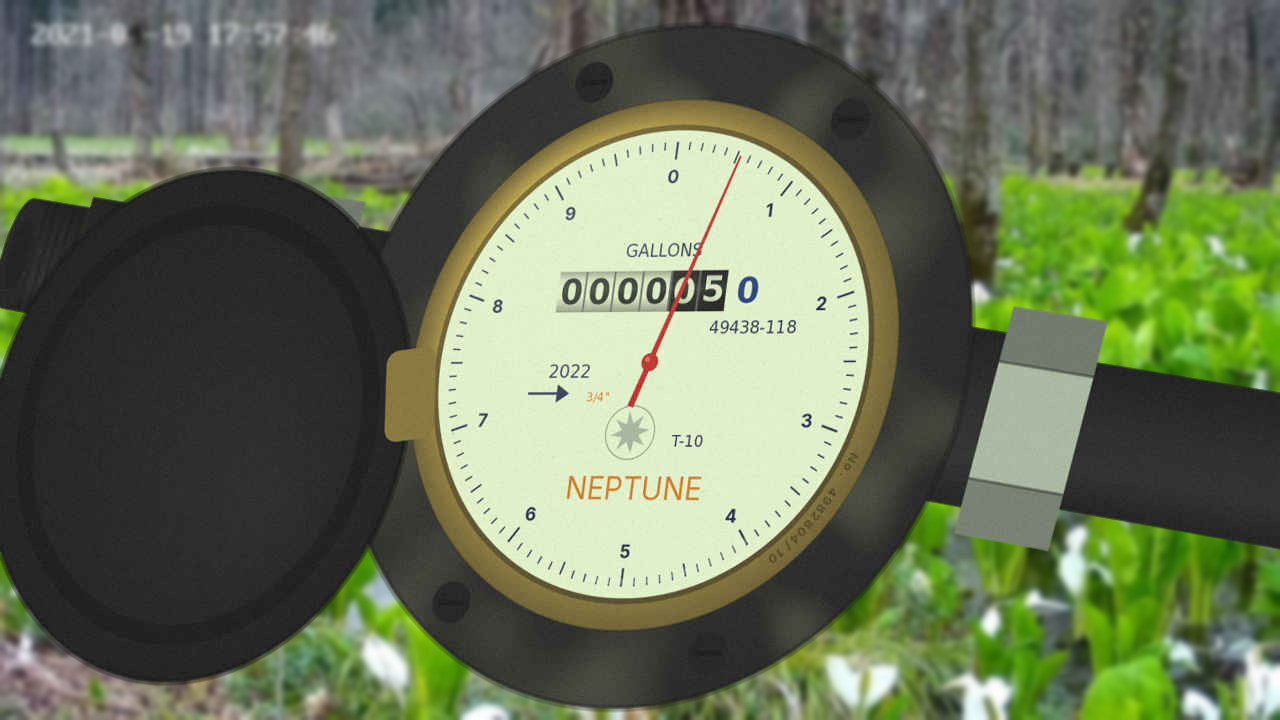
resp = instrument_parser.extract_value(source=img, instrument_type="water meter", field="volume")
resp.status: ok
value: 50.5 gal
